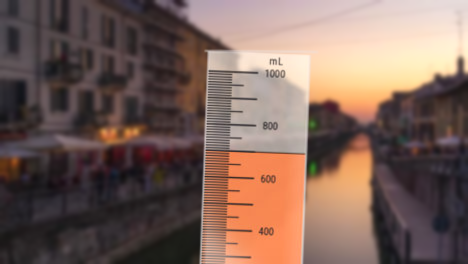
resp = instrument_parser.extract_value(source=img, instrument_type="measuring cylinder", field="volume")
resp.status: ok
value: 700 mL
